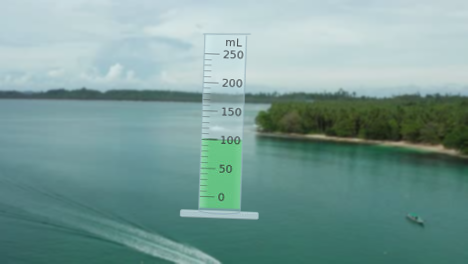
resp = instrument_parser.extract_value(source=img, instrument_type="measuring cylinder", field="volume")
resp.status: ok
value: 100 mL
